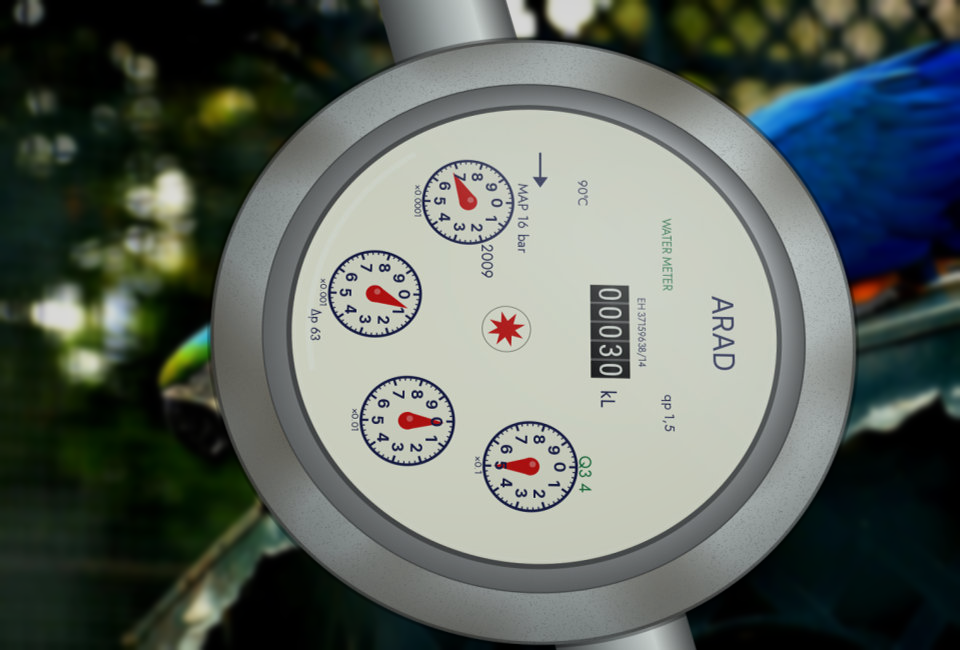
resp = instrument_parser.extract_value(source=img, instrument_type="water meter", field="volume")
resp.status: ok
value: 30.5006 kL
